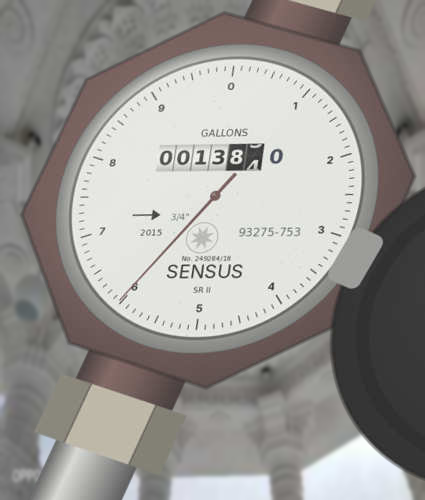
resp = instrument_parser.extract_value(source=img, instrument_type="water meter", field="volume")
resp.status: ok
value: 13836.0 gal
